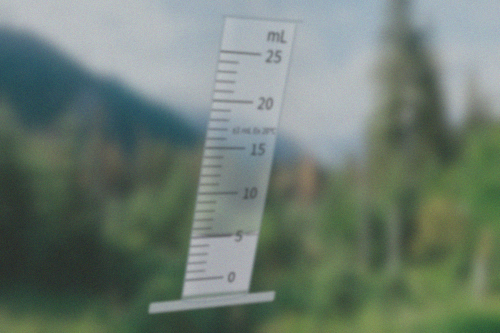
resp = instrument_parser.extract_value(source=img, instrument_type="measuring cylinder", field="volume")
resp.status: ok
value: 5 mL
